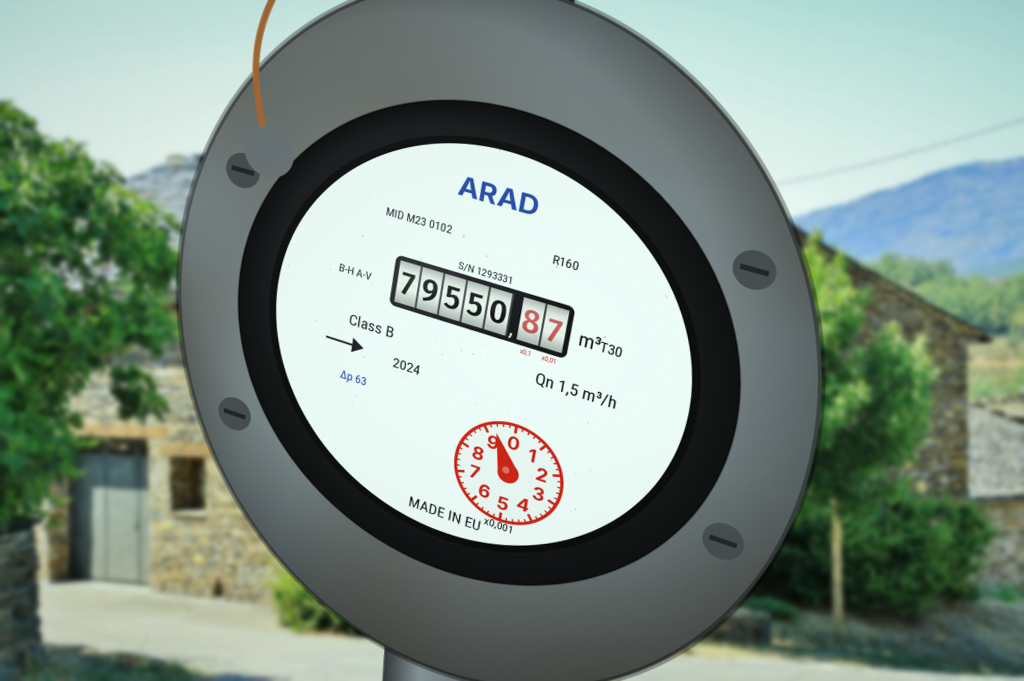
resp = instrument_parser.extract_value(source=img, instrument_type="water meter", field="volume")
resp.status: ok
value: 79550.869 m³
